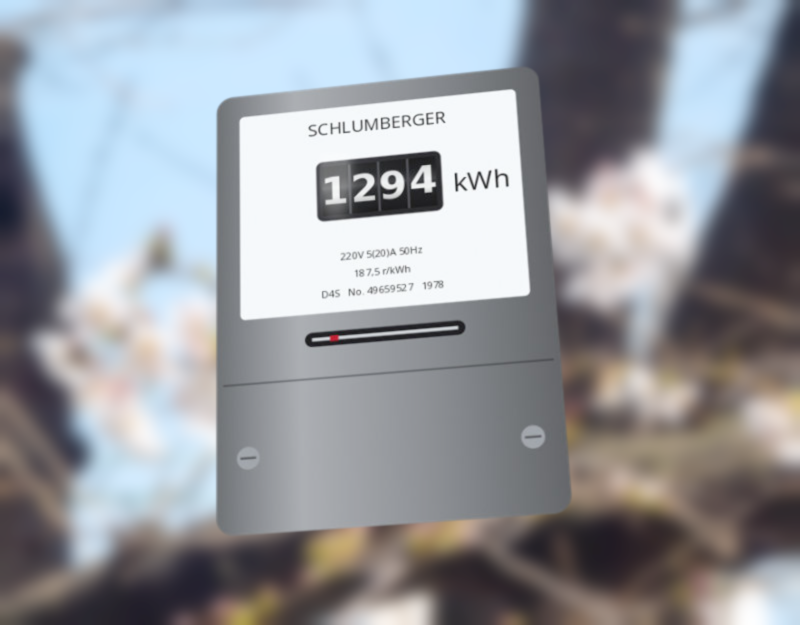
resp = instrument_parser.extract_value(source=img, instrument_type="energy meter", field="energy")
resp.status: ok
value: 1294 kWh
